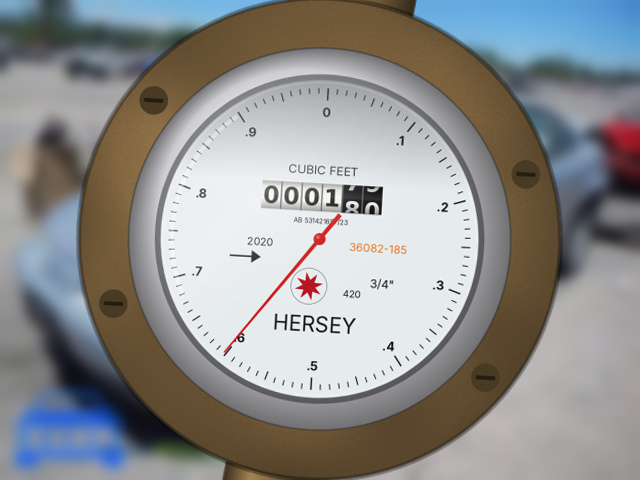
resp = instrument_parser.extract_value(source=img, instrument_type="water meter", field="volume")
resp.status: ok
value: 179.60 ft³
